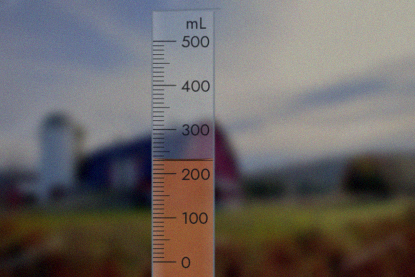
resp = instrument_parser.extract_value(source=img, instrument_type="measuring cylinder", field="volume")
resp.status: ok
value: 230 mL
